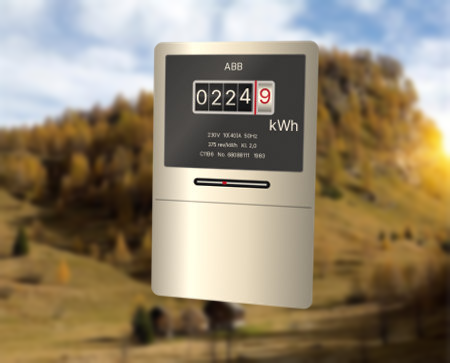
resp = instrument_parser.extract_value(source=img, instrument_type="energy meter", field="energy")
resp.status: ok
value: 224.9 kWh
